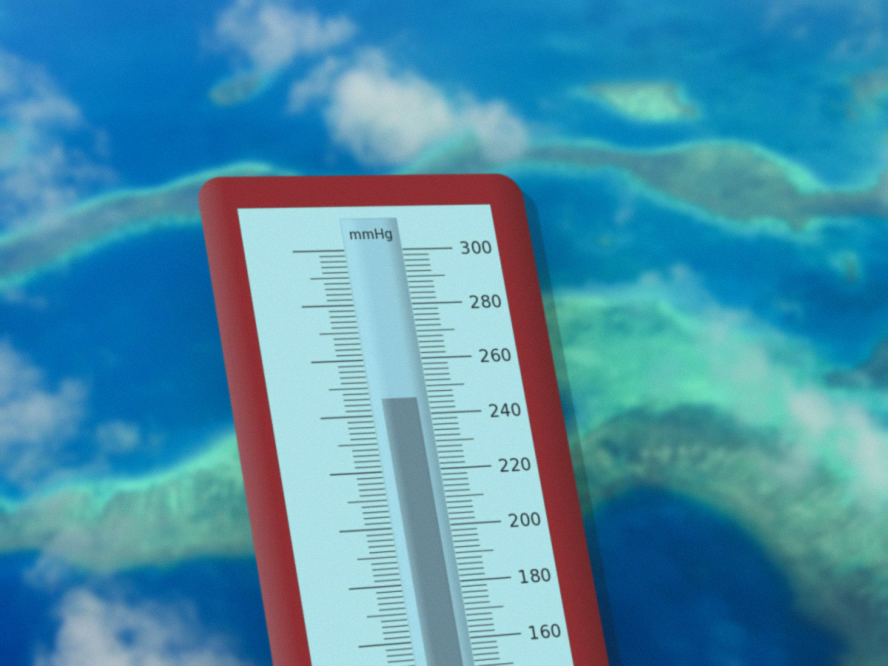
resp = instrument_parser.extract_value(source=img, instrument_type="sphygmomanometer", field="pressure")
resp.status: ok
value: 246 mmHg
